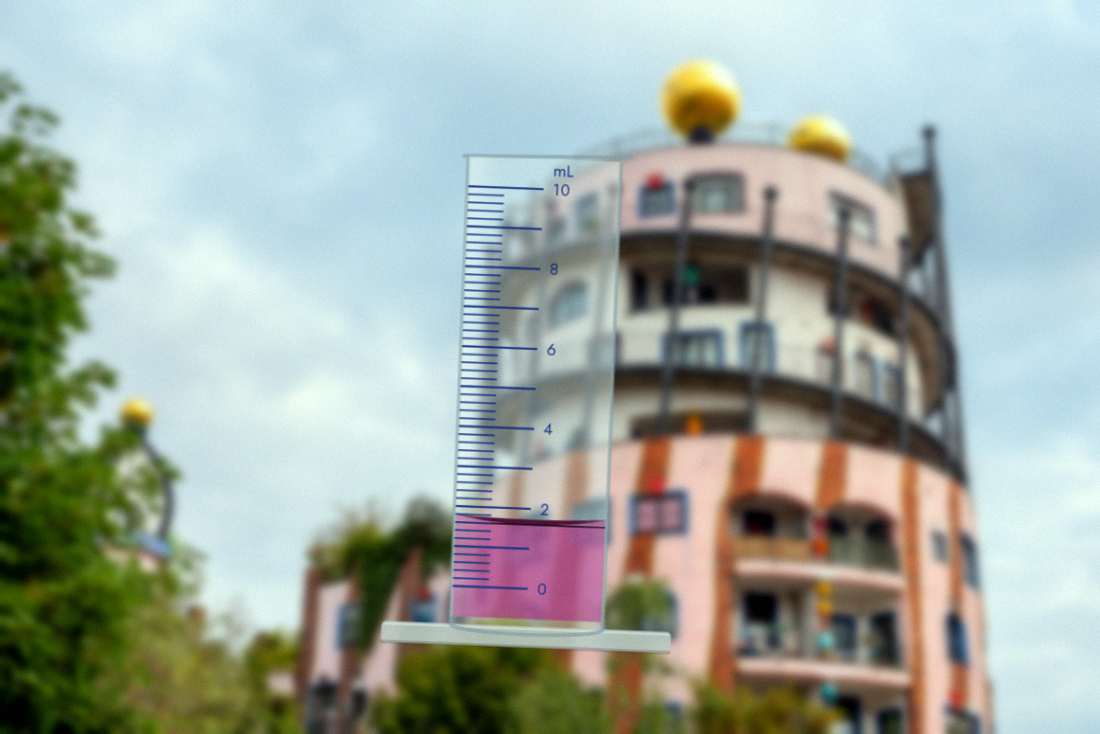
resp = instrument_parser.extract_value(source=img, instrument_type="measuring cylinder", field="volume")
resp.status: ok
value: 1.6 mL
